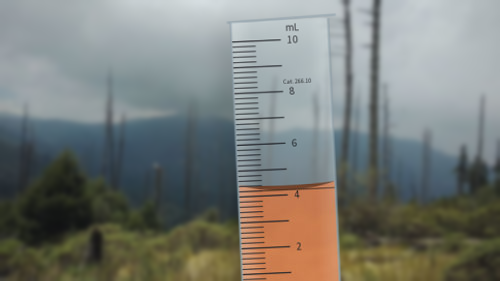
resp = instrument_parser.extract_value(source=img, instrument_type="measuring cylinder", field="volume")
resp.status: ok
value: 4.2 mL
